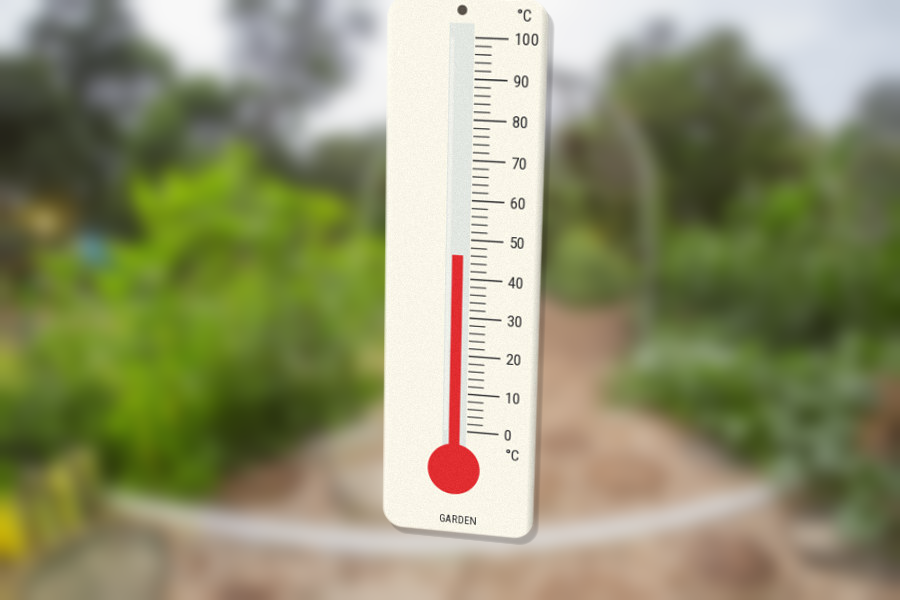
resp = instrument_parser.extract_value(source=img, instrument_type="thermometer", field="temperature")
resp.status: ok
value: 46 °C
